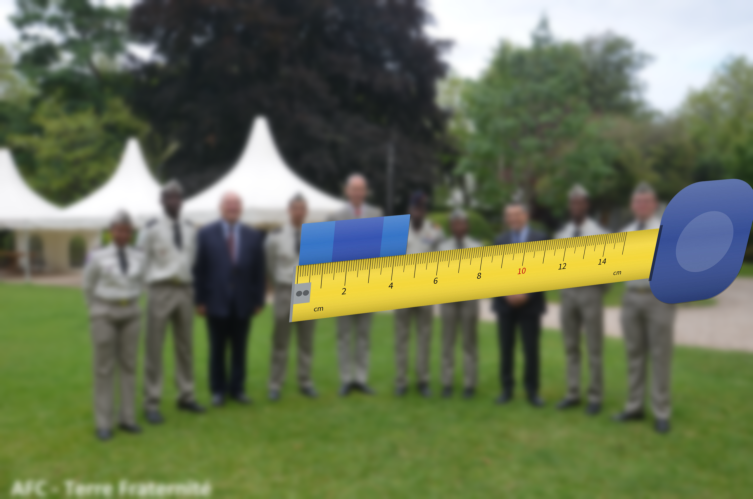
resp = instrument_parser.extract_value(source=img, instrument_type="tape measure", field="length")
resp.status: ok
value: 4.5 cm
